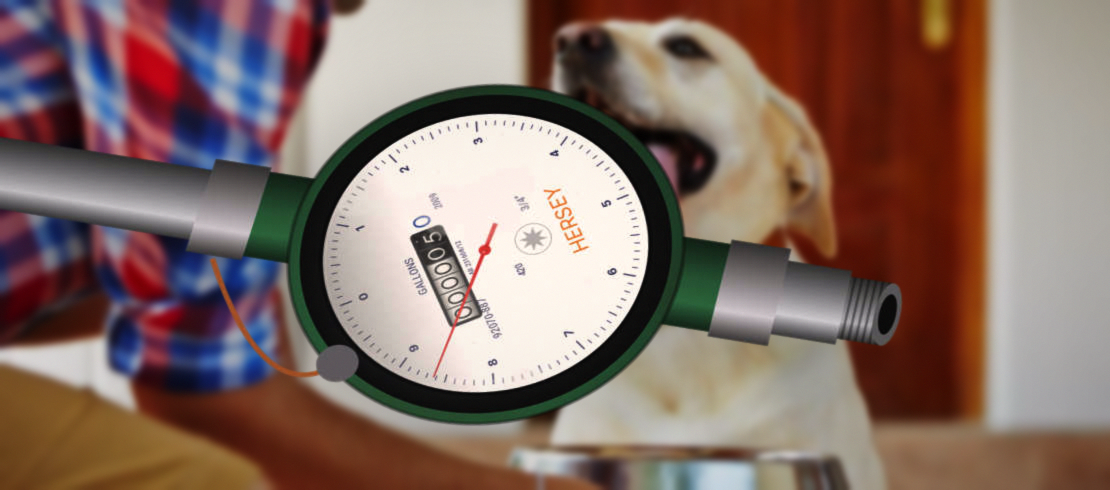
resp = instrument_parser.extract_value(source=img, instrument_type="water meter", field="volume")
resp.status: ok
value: 48.6 gal
